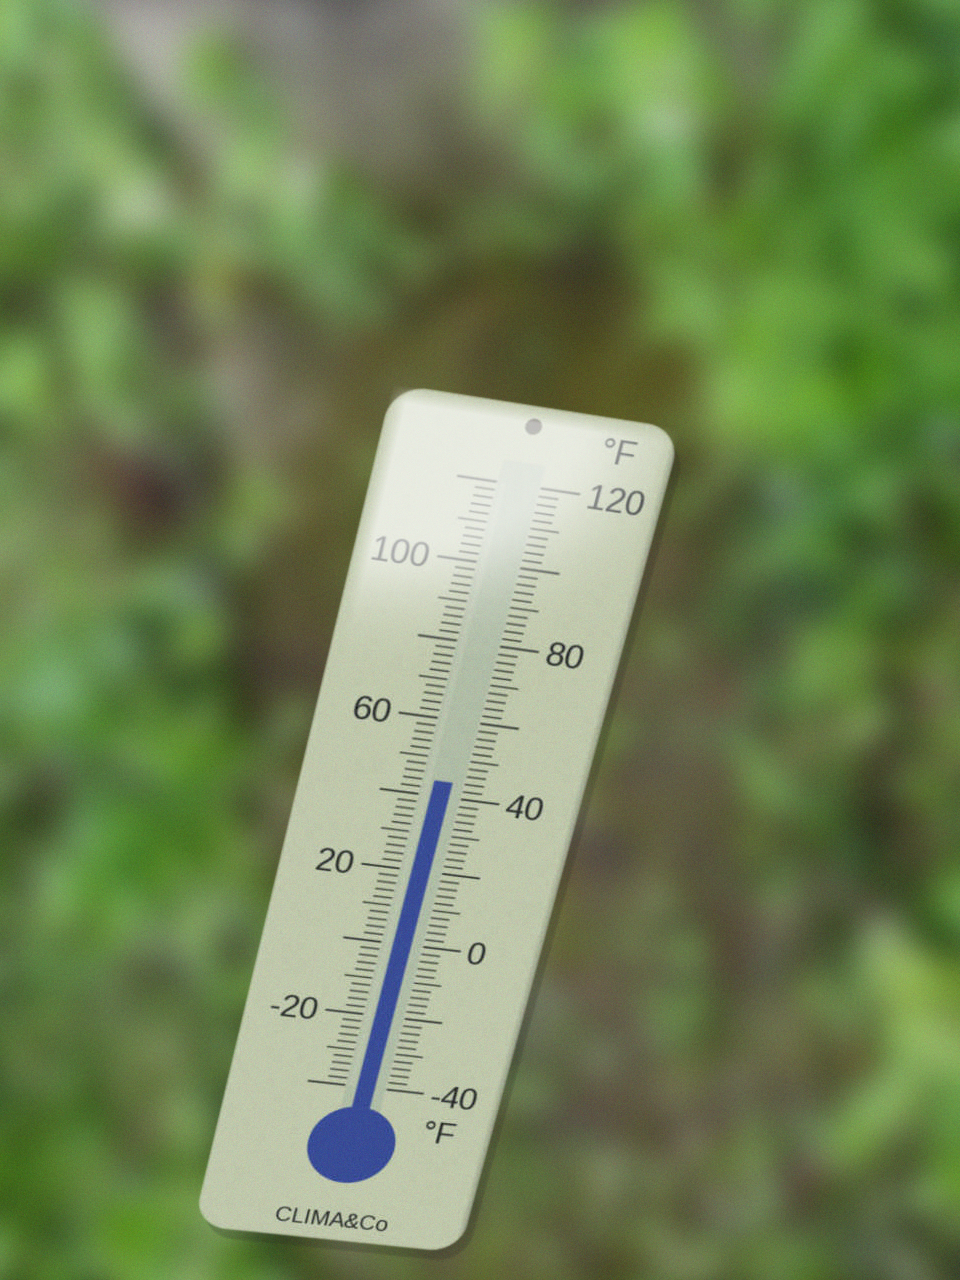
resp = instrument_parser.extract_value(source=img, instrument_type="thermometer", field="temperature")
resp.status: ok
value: 44 °F
